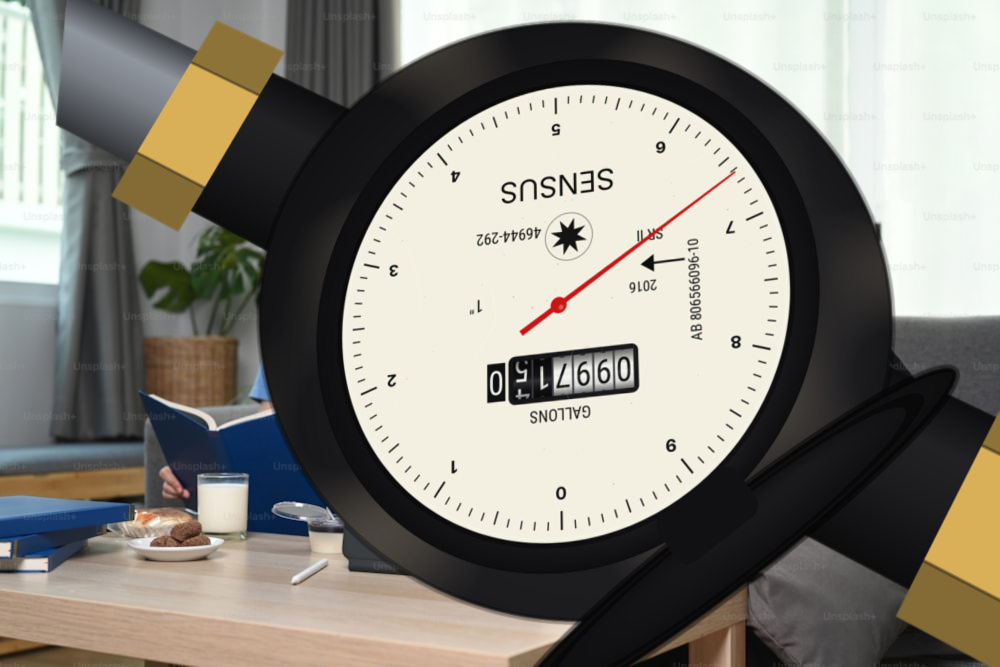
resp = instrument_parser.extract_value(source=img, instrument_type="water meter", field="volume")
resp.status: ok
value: 997146.6 gal
